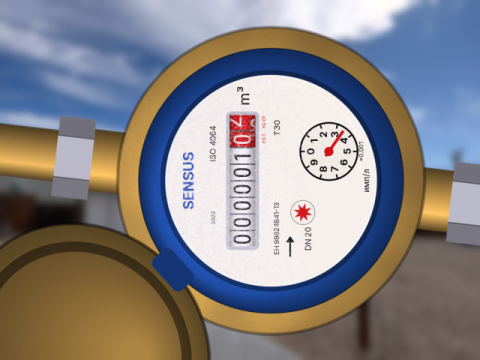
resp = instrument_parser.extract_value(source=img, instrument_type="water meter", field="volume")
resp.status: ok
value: 1.023 m³
